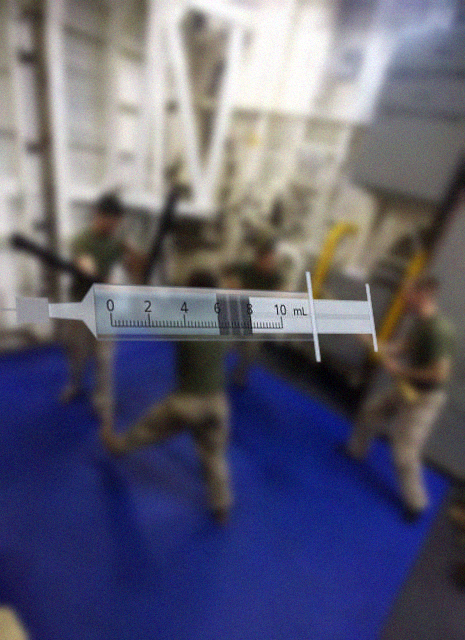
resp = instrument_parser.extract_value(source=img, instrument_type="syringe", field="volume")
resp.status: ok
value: 6 mL
